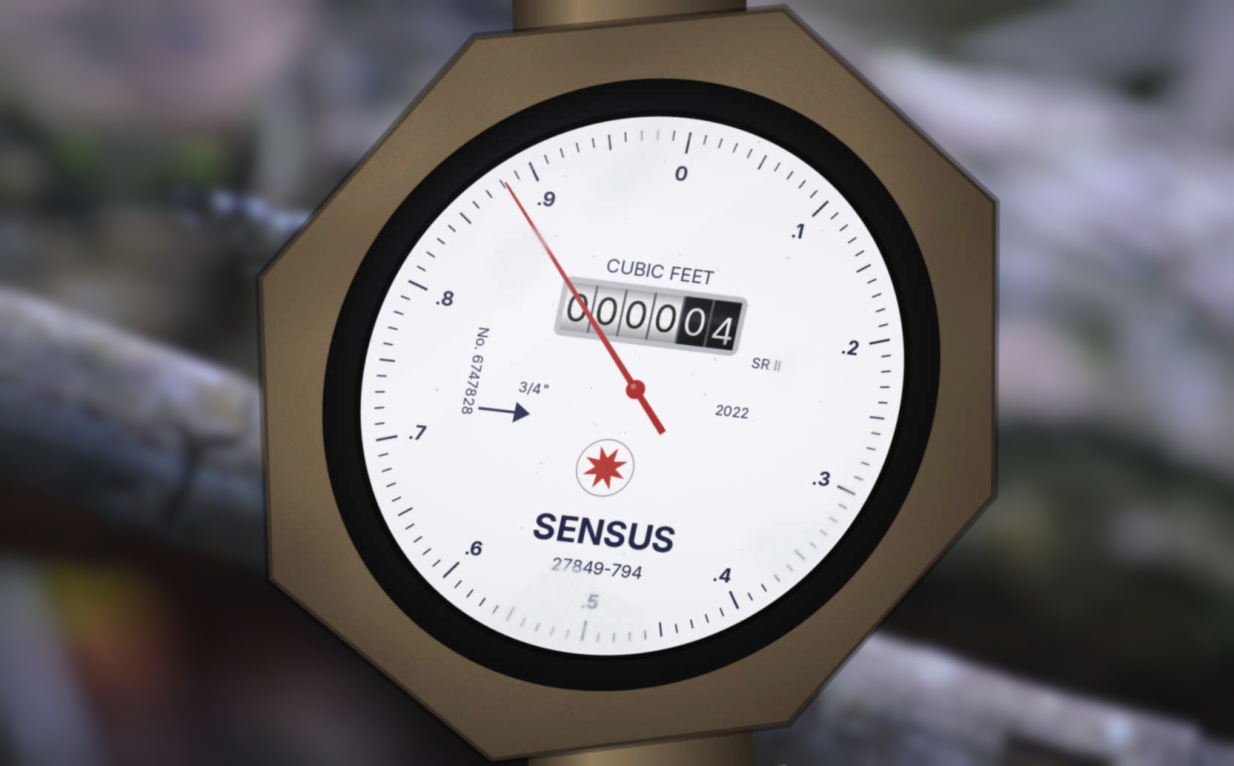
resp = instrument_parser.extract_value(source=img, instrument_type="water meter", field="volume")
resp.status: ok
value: 3.88 ft³
